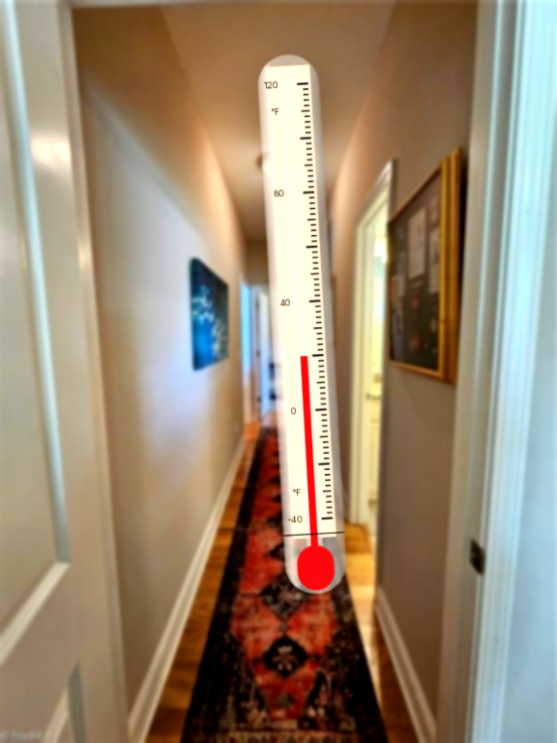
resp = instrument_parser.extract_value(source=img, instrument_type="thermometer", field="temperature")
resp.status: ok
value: 20 °F
